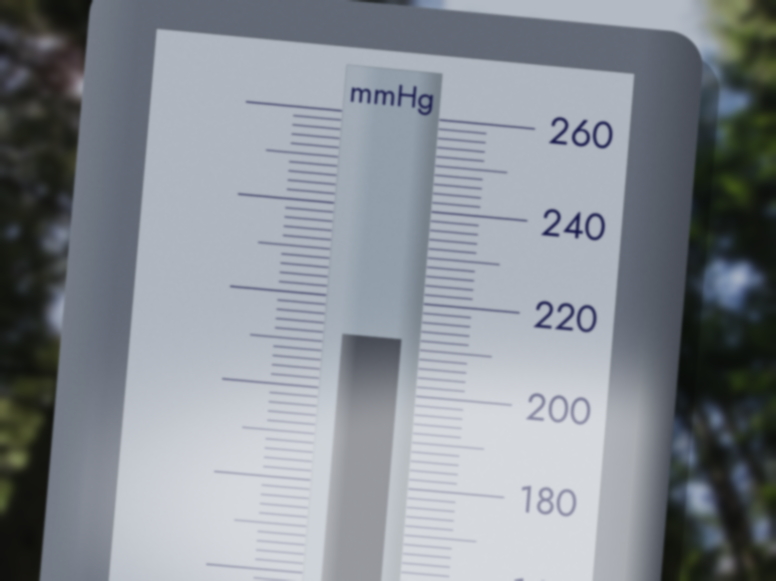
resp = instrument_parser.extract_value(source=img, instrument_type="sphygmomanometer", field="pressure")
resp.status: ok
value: 212 mmHg
